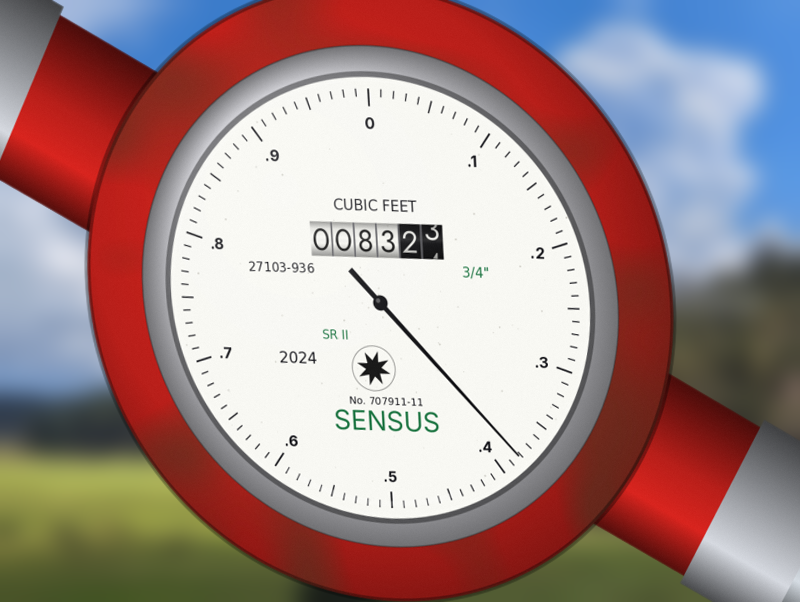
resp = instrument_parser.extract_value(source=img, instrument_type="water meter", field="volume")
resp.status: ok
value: 8323.38 ft³
